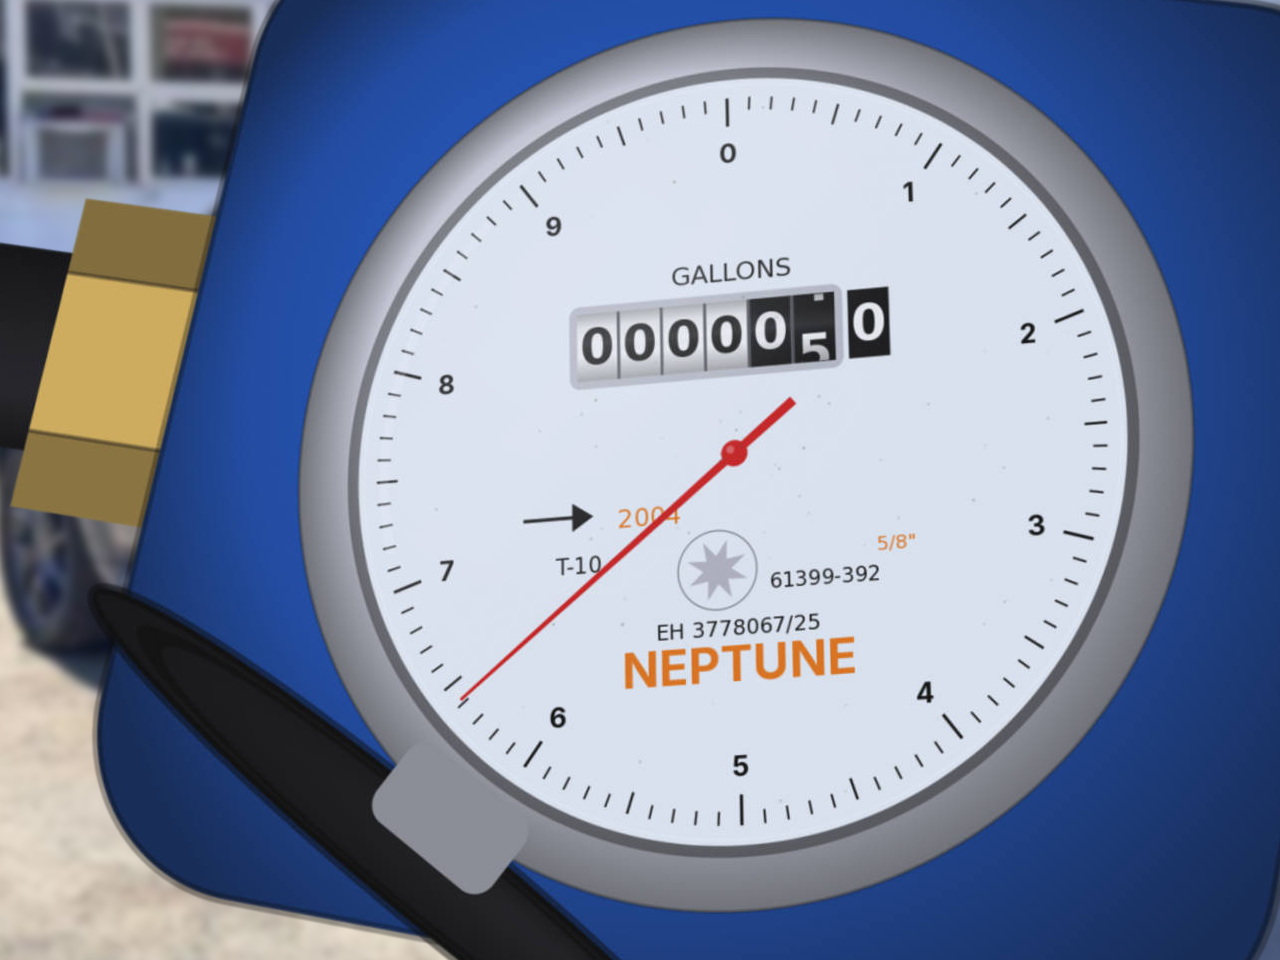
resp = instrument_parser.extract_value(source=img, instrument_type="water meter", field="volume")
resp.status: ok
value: 46.4 gal
